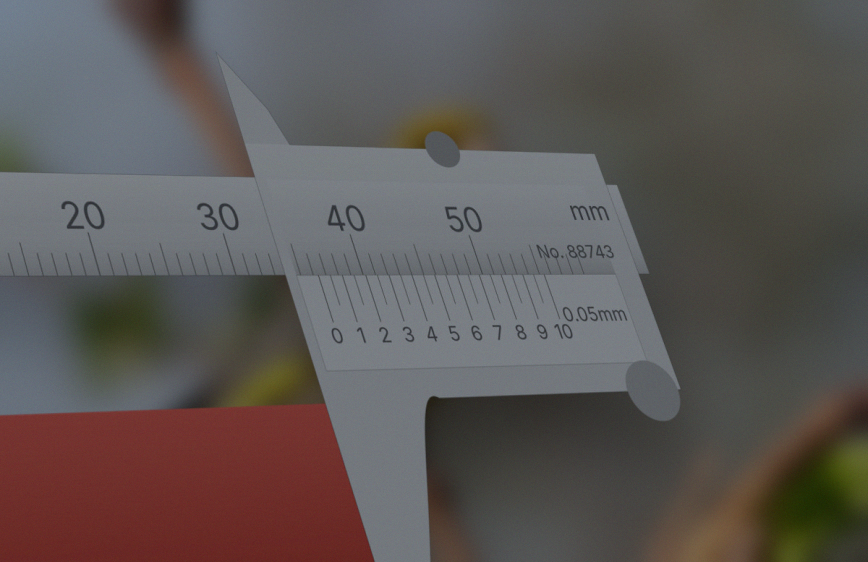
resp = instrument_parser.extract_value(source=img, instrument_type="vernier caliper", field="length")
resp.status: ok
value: 36.4 mm
